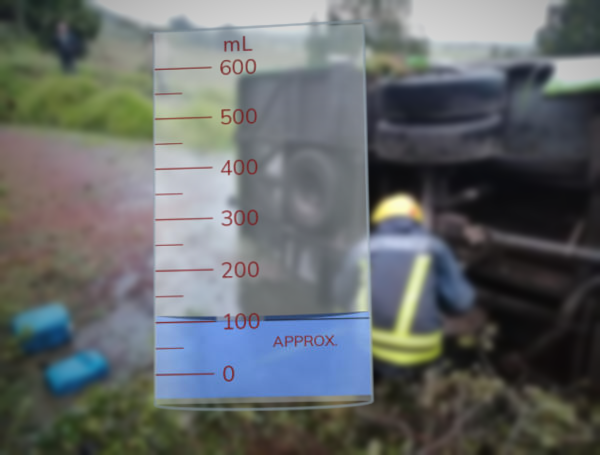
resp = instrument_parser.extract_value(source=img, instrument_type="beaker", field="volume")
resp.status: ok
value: 100 mL
